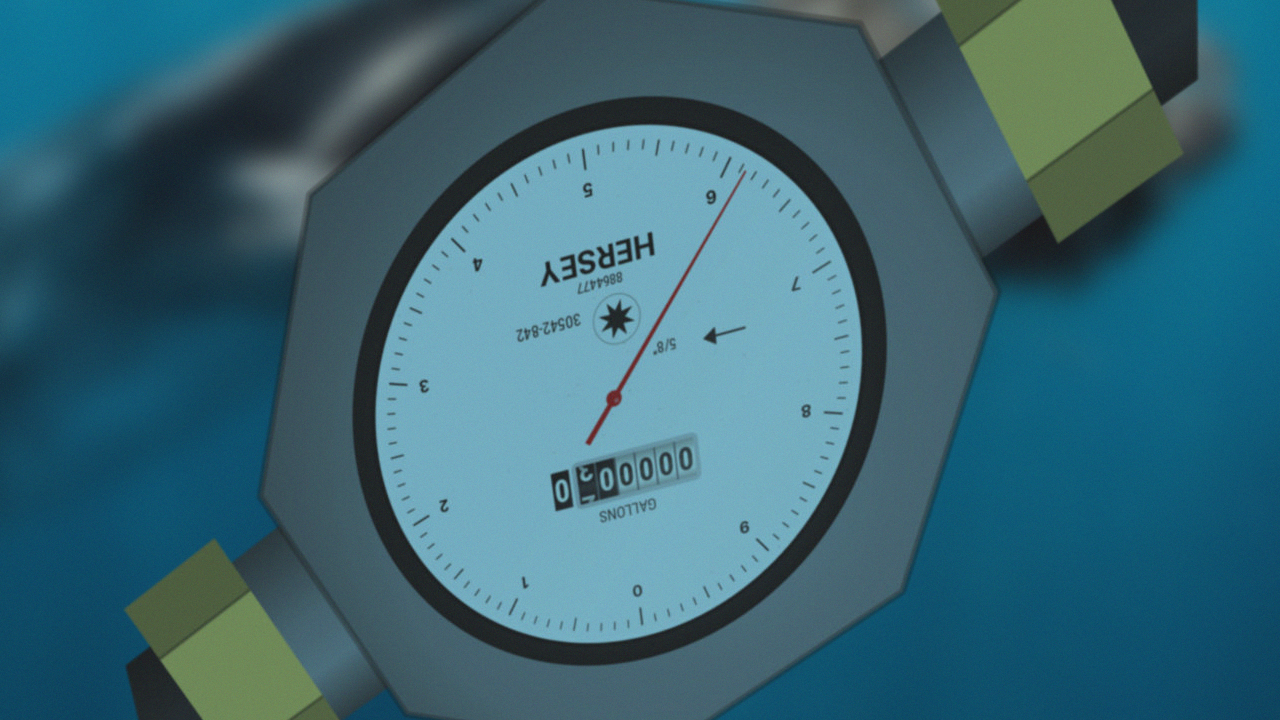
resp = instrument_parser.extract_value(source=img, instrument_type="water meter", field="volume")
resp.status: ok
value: 26.1 gal
